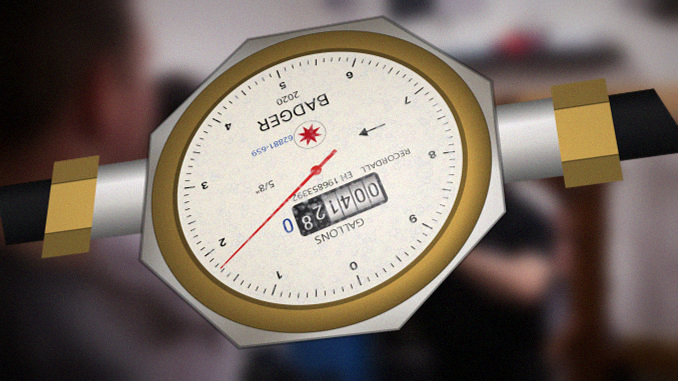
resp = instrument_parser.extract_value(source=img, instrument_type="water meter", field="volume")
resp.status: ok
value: 41281.7 gal
